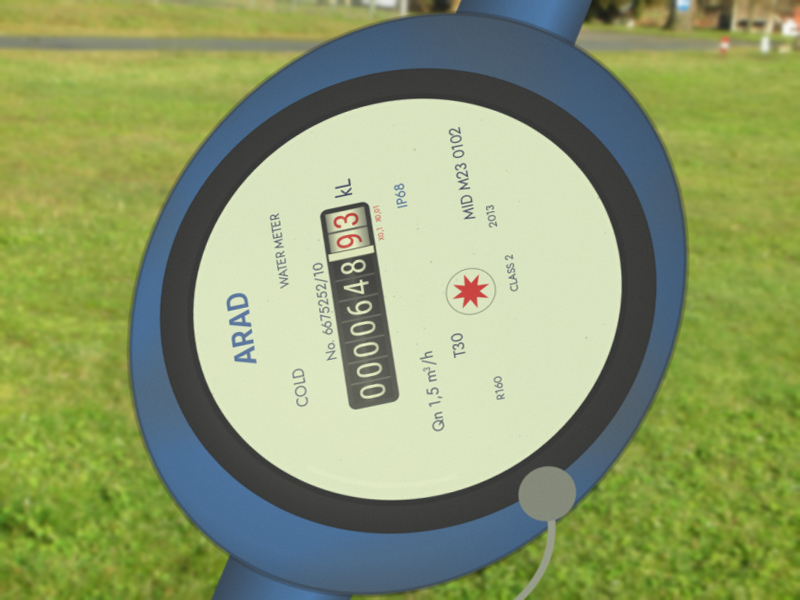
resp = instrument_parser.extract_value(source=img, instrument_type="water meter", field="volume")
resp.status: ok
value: 648.93 kL
